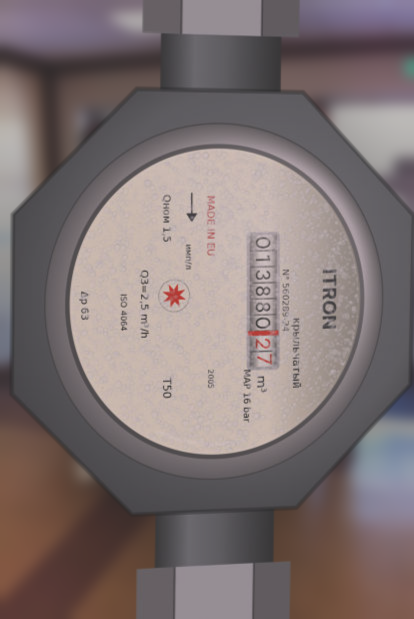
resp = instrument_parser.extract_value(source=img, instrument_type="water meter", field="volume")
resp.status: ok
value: 13880.27 m³
